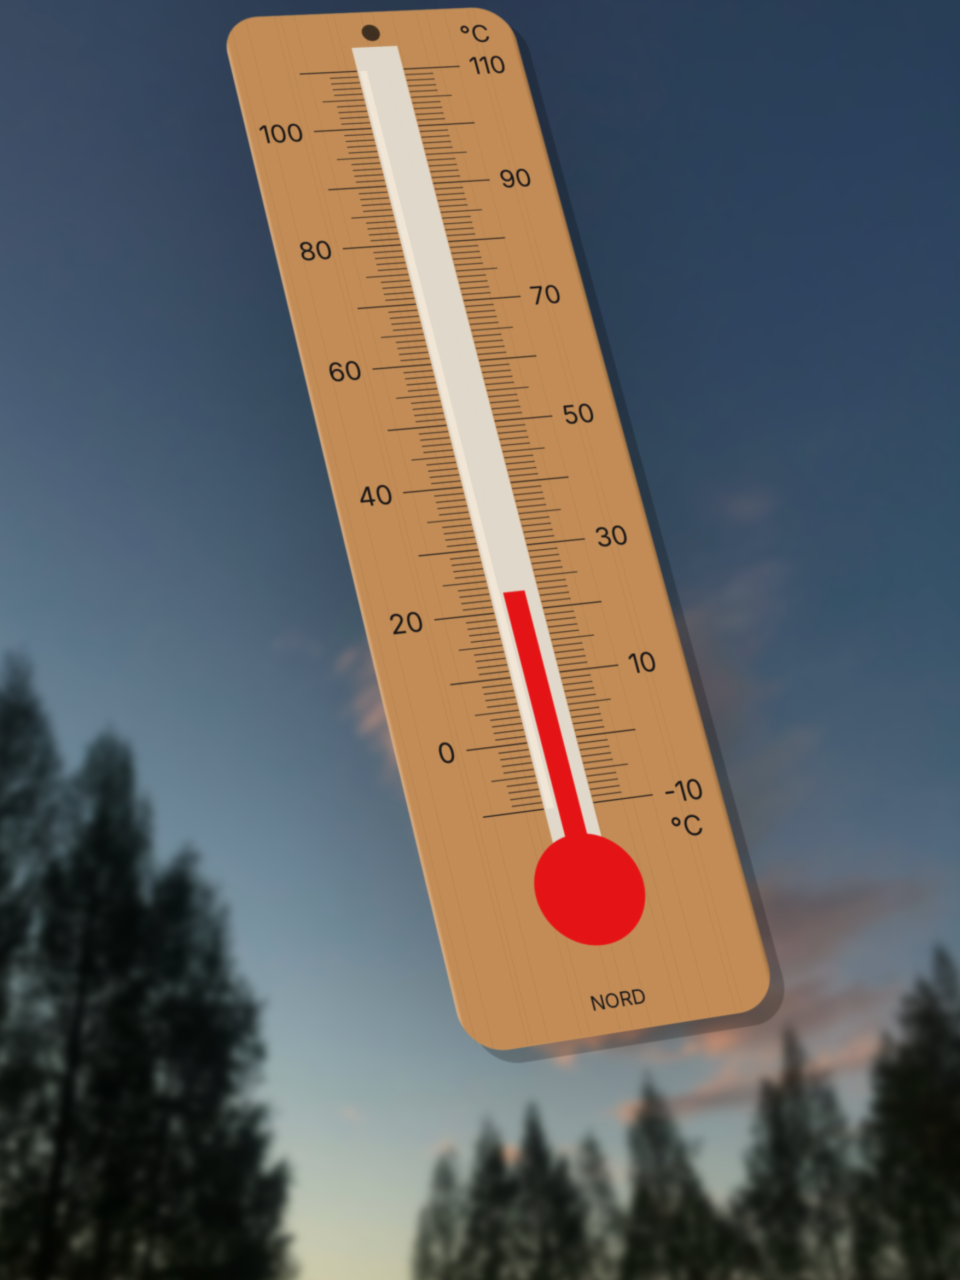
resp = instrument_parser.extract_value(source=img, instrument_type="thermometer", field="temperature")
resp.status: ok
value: 23 °C
